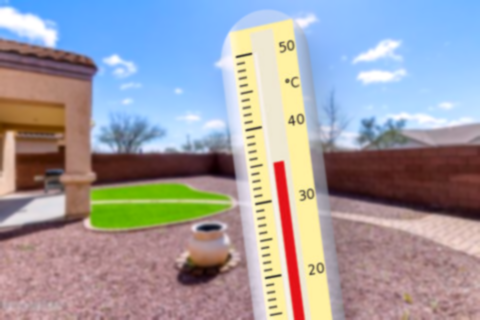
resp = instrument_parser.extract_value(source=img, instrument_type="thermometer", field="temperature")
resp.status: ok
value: 35 °C
